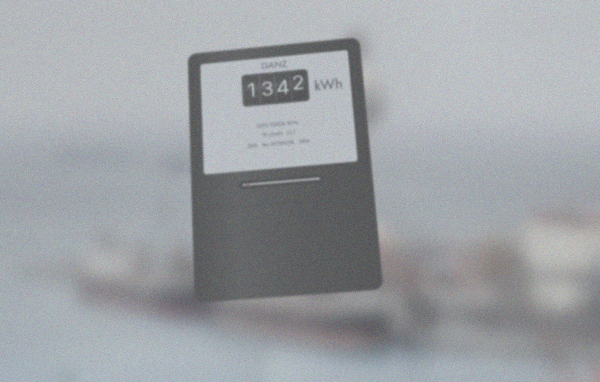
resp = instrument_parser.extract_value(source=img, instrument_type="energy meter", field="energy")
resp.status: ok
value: 1342 kWh
